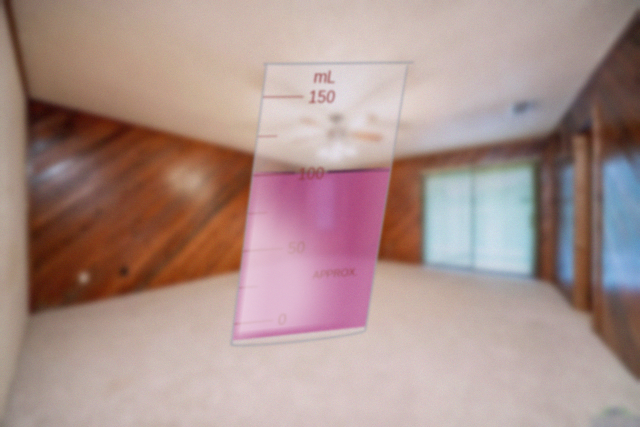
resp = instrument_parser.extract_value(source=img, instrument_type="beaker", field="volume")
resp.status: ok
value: 100 mL
